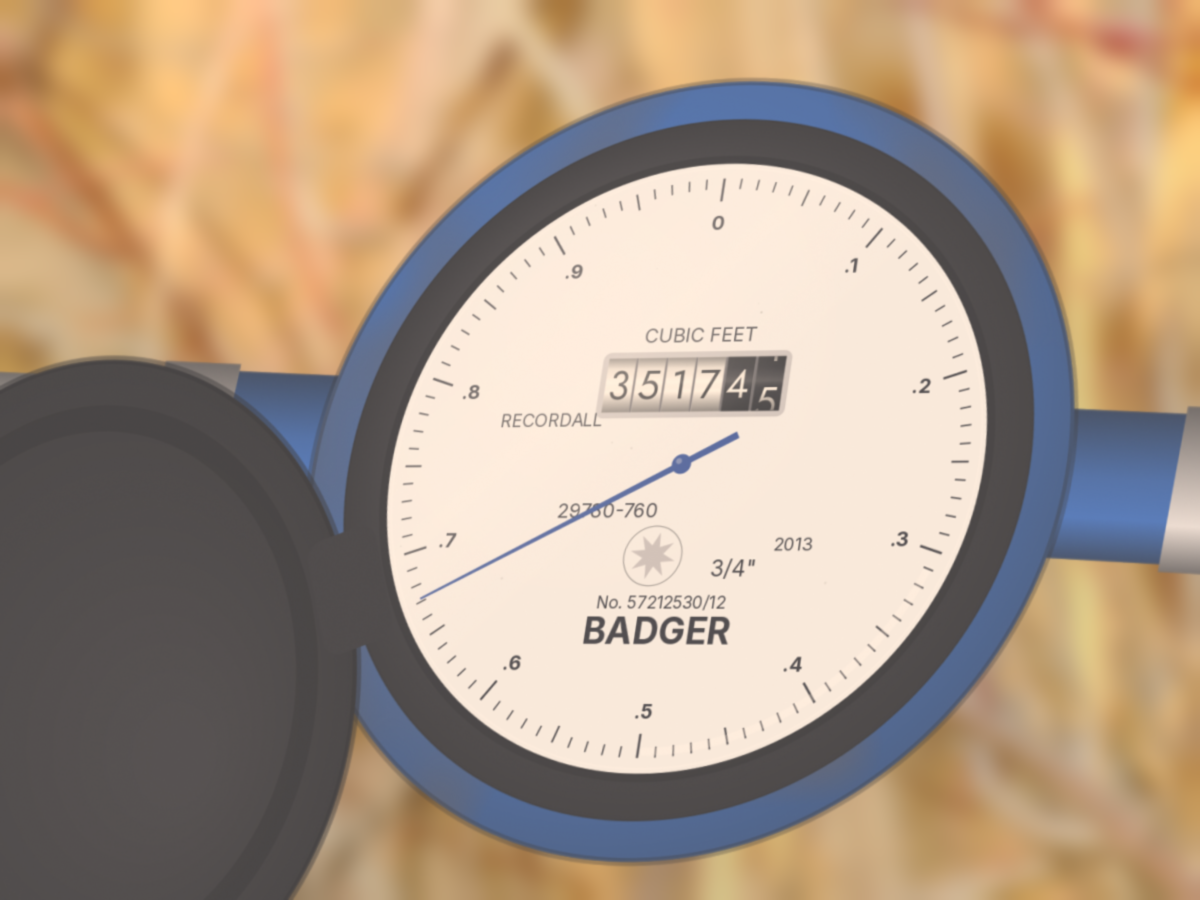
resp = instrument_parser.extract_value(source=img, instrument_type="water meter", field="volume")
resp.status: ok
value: 351744.67 ft³
